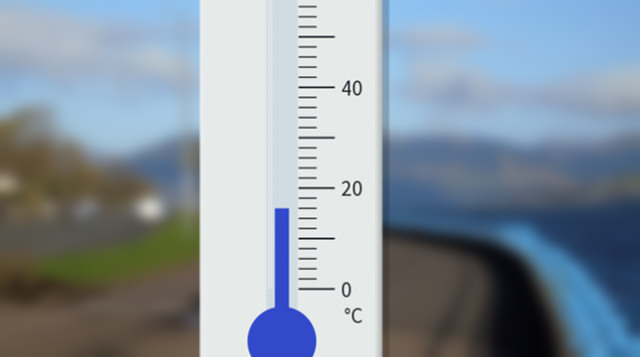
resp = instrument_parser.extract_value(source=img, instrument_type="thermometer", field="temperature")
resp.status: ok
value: 16 °C
